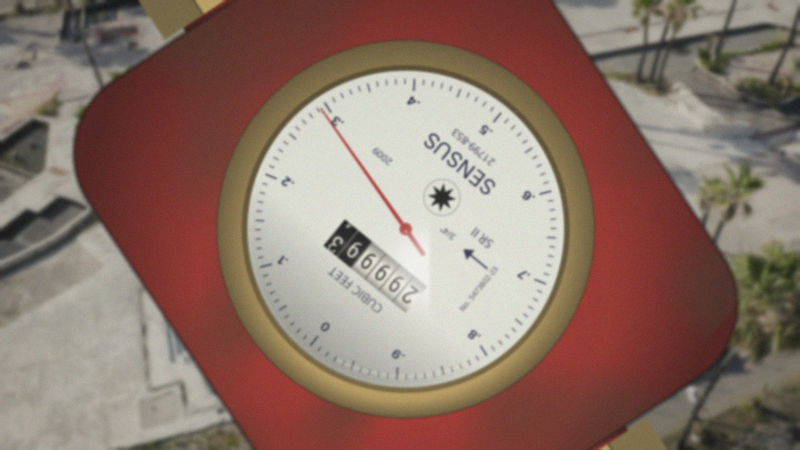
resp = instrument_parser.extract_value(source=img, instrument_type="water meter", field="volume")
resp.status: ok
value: 299993.29 ft³
